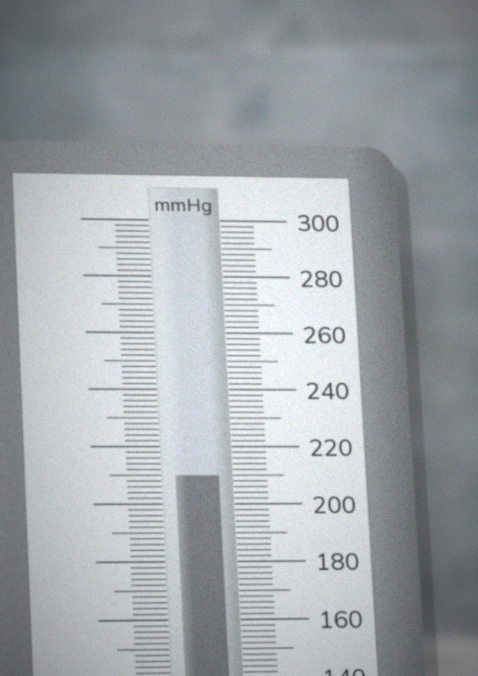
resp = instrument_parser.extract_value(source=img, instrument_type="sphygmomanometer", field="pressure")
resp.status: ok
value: 210 mmHg
